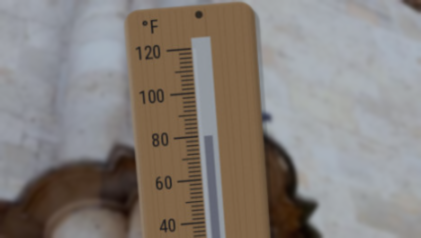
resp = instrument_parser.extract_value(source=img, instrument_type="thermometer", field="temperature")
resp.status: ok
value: 80 °F
